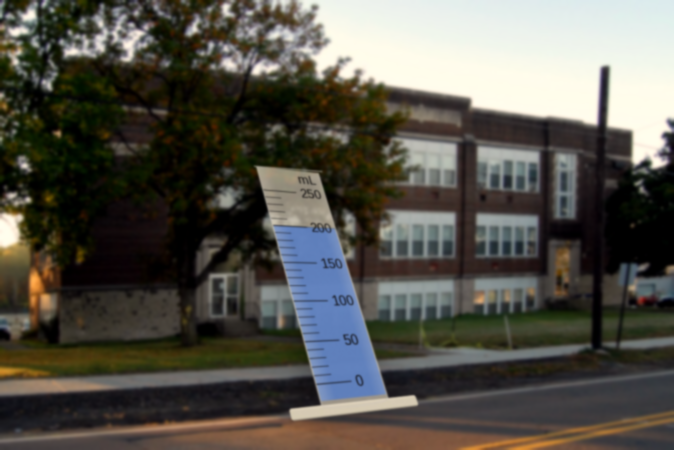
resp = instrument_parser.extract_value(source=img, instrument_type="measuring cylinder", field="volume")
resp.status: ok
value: 200 mL
